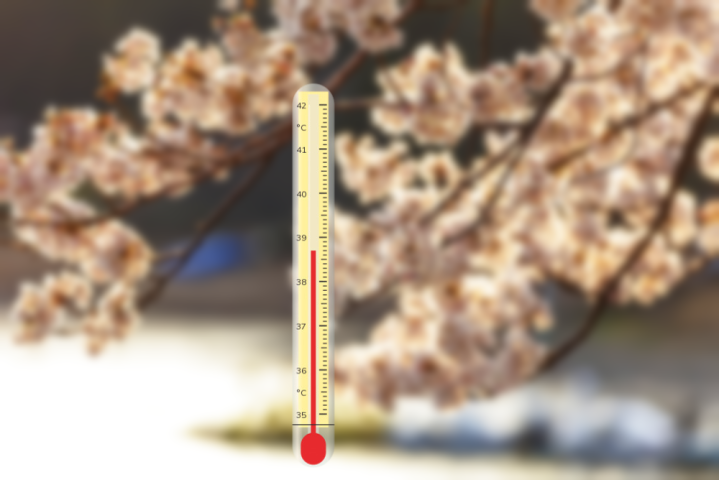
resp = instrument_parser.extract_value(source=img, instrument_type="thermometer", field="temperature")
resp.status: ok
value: 38.7 °C
